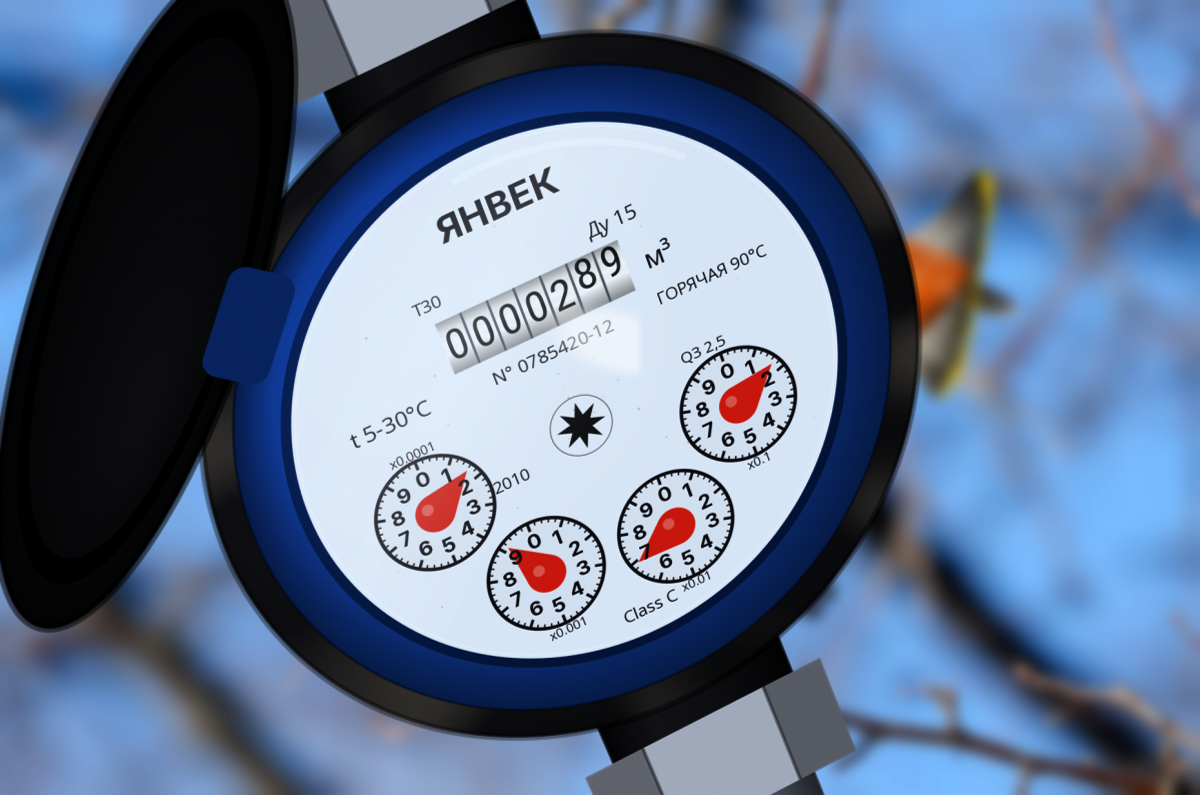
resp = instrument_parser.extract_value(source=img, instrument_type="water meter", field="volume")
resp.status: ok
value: 289.1691 m³
